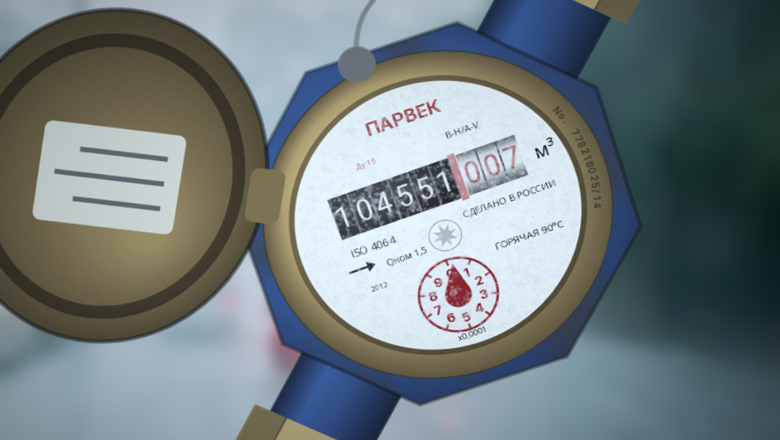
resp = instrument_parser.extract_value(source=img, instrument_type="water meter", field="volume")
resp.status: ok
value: 104551.0070 m³
